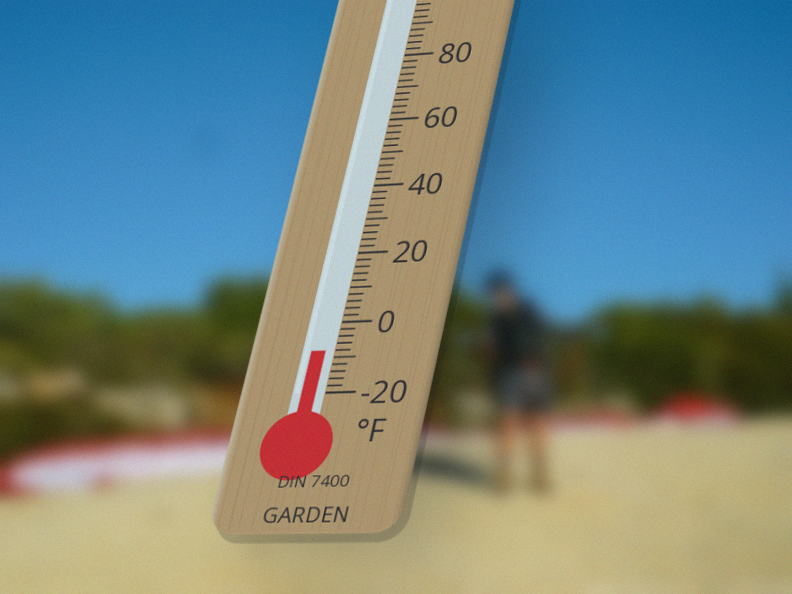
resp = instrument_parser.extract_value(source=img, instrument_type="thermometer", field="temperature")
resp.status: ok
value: -8 °F
